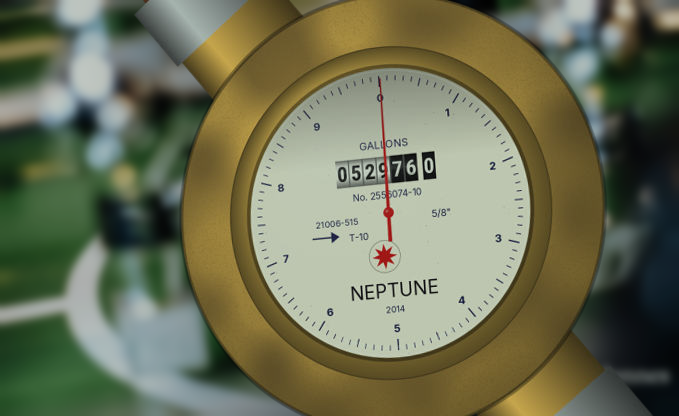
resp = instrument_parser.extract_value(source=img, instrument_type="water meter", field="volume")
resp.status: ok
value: 529760.0 gal
